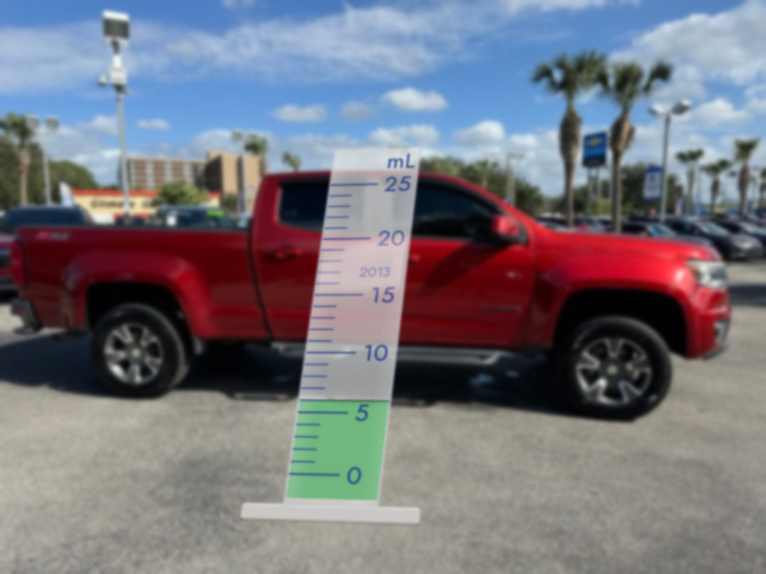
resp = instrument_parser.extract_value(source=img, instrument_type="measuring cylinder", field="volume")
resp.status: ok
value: 6 mL
